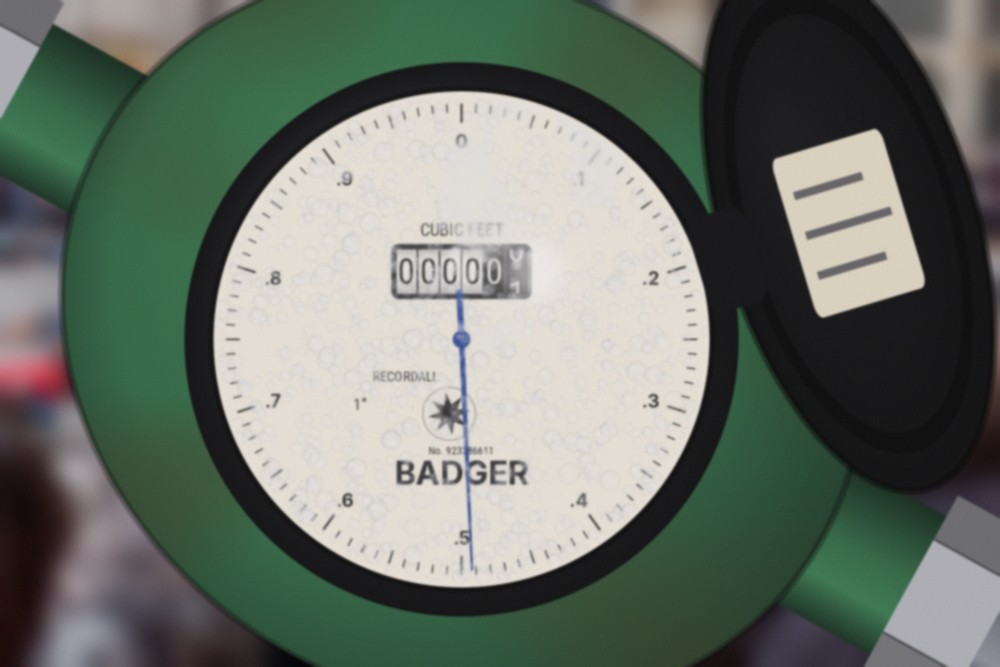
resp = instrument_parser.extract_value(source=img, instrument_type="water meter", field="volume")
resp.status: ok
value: 0.49 ft³
